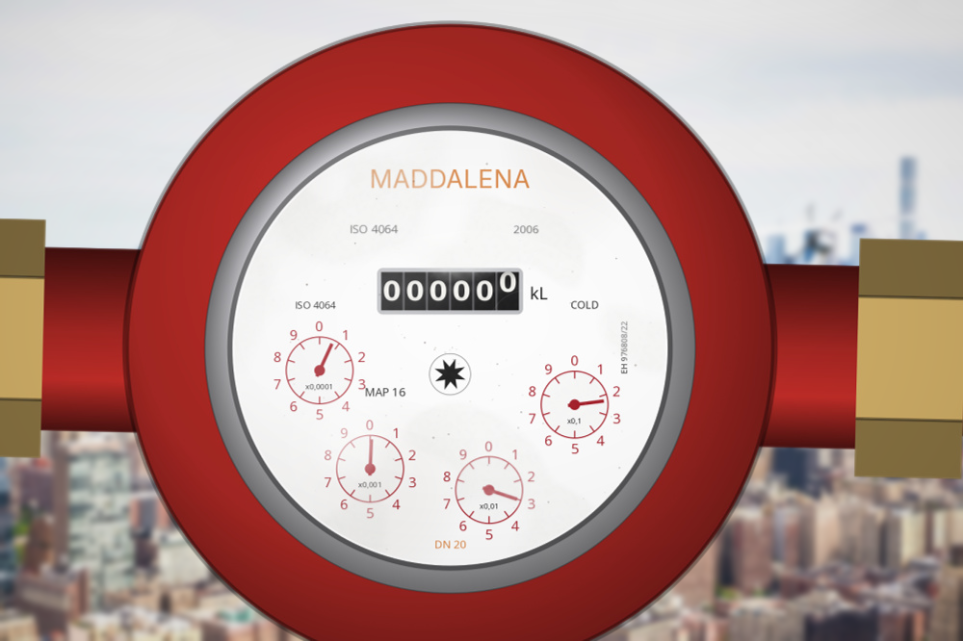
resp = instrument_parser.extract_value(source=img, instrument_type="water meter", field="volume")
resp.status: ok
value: 0.2300 kL
